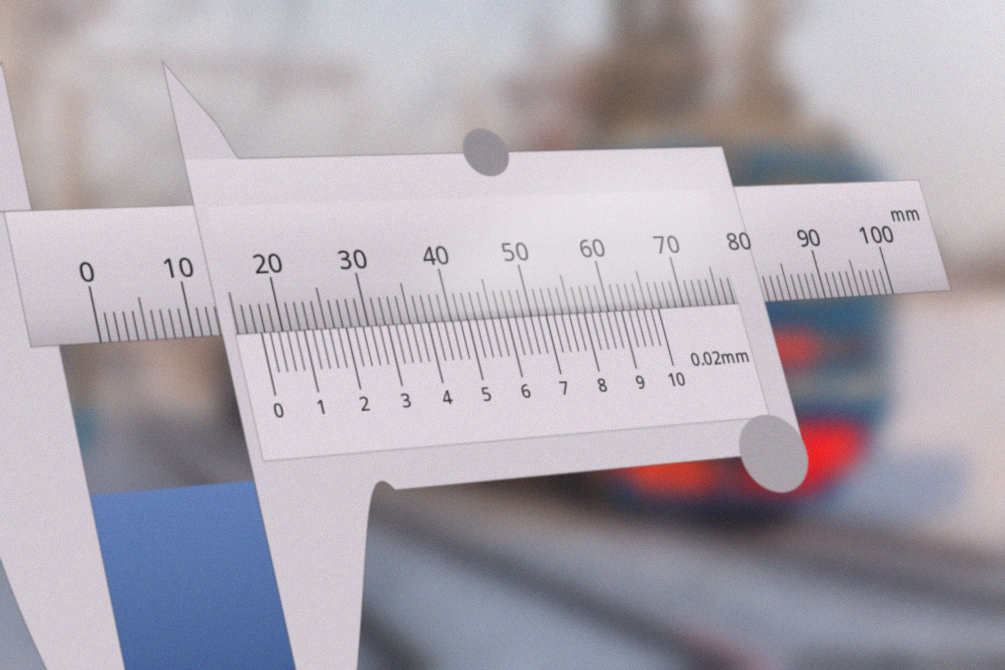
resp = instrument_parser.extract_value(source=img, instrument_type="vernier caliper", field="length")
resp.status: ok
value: 17.6 mm
